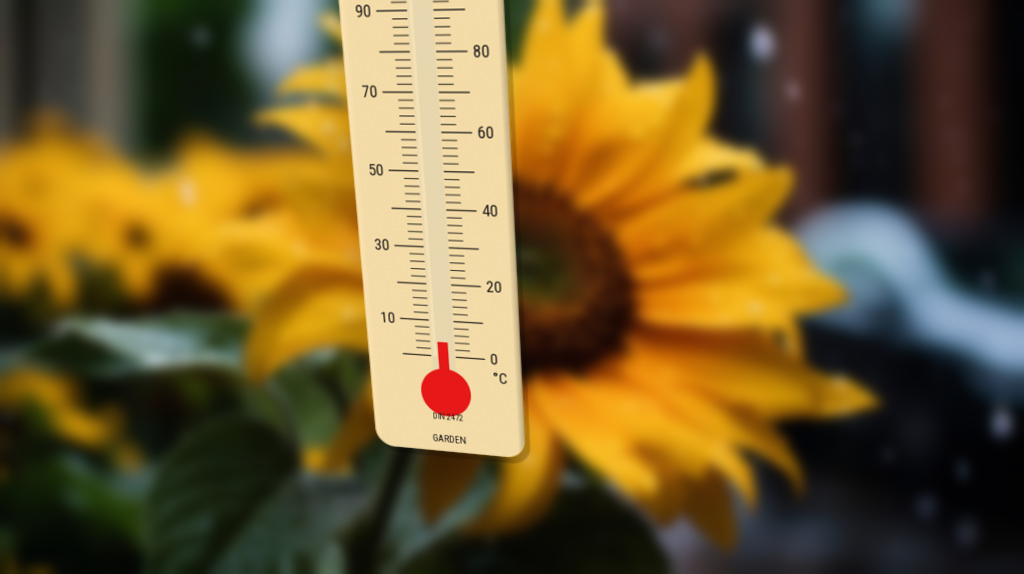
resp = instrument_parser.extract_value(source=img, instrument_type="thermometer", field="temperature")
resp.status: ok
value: 4 °C
